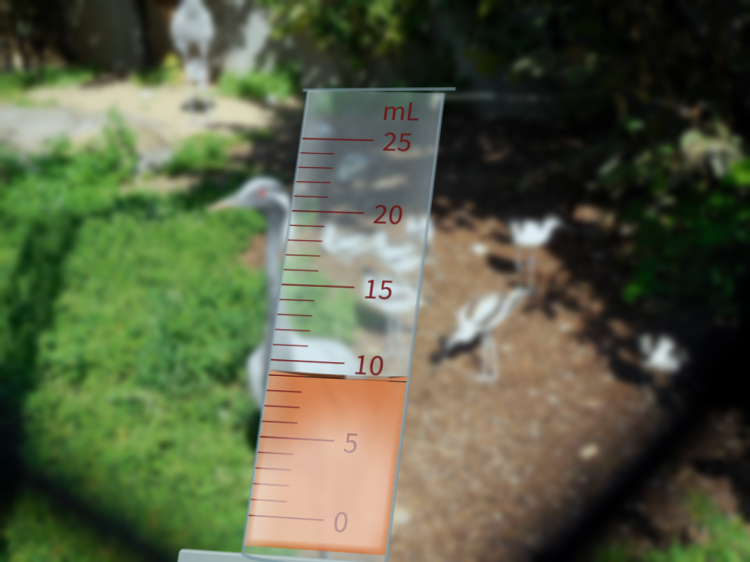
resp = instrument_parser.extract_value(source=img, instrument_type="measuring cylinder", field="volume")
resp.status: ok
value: 9 mL
